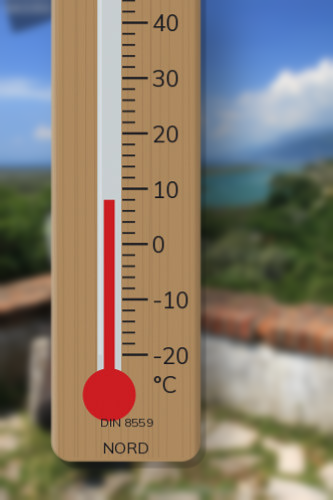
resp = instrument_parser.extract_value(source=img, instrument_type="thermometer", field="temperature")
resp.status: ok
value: 8 °C
